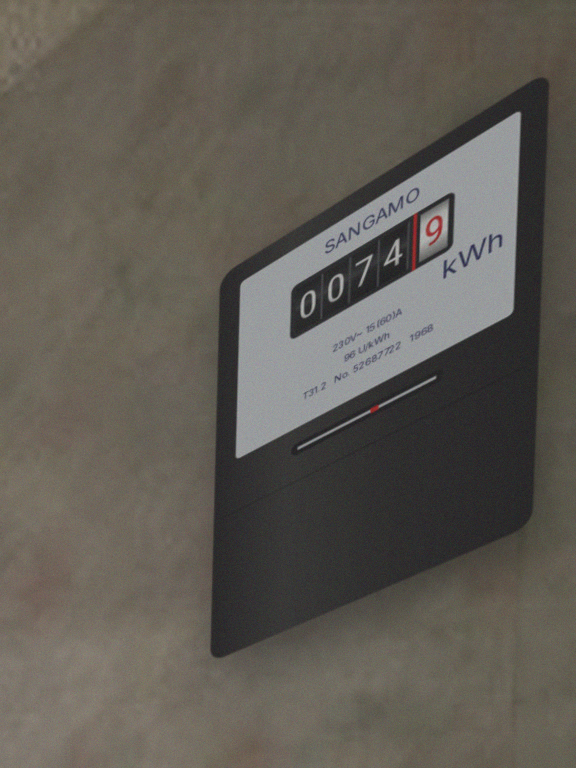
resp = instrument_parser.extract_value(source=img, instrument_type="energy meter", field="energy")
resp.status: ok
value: 74.9 kWh
